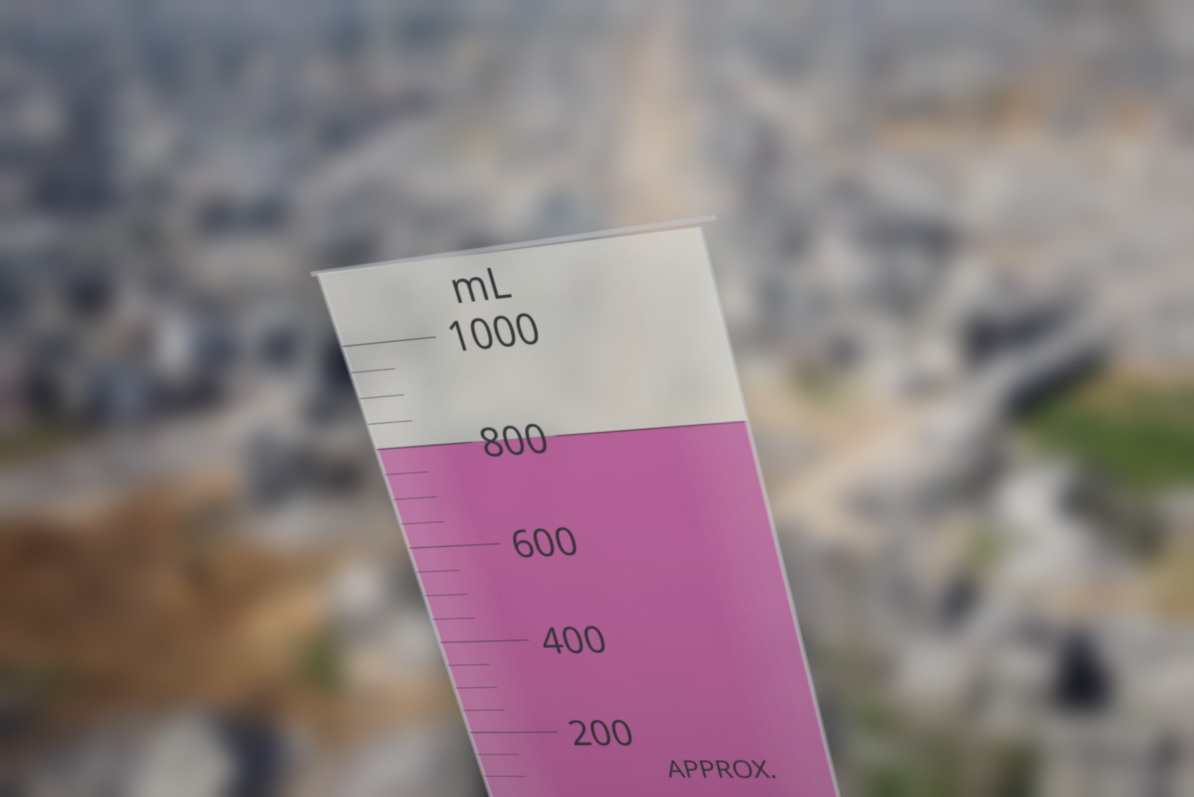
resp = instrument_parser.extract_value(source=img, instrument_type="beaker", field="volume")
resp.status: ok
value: 800 mL
